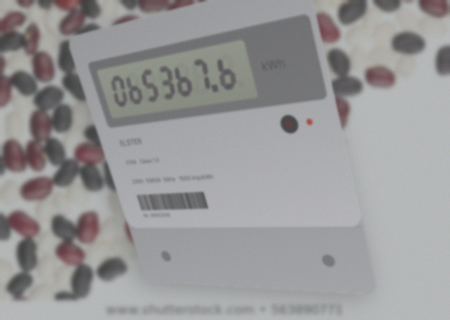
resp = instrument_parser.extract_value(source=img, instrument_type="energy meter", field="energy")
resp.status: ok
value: 65367.6 kWh
